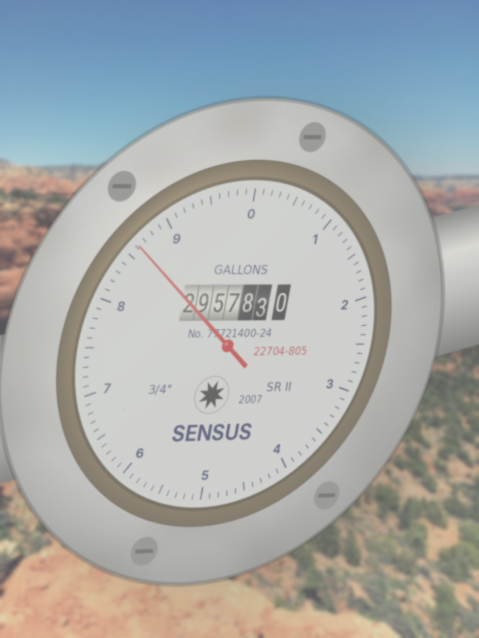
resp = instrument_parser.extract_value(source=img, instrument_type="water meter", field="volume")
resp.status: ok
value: 2957828.6 gal
